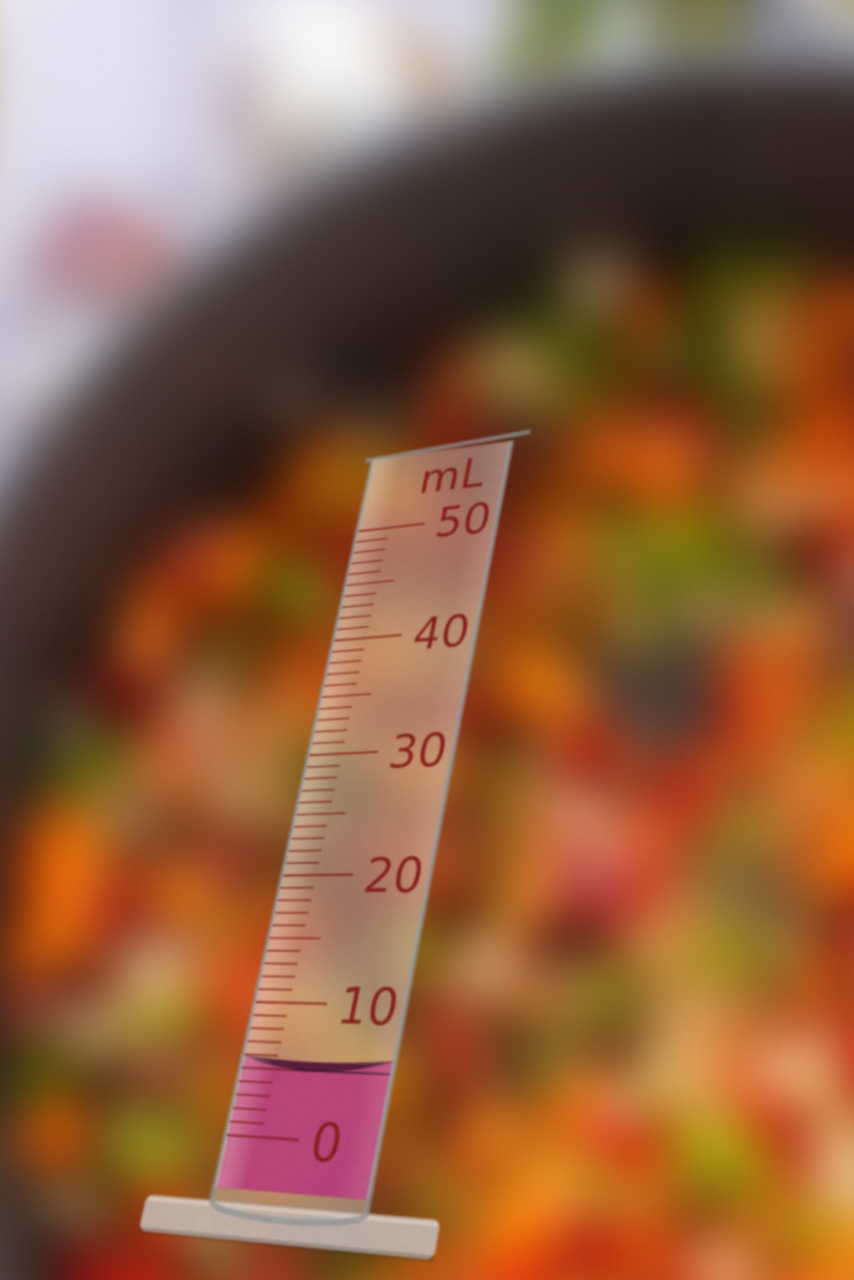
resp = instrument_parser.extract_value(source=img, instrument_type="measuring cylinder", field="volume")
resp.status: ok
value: 5 mL
